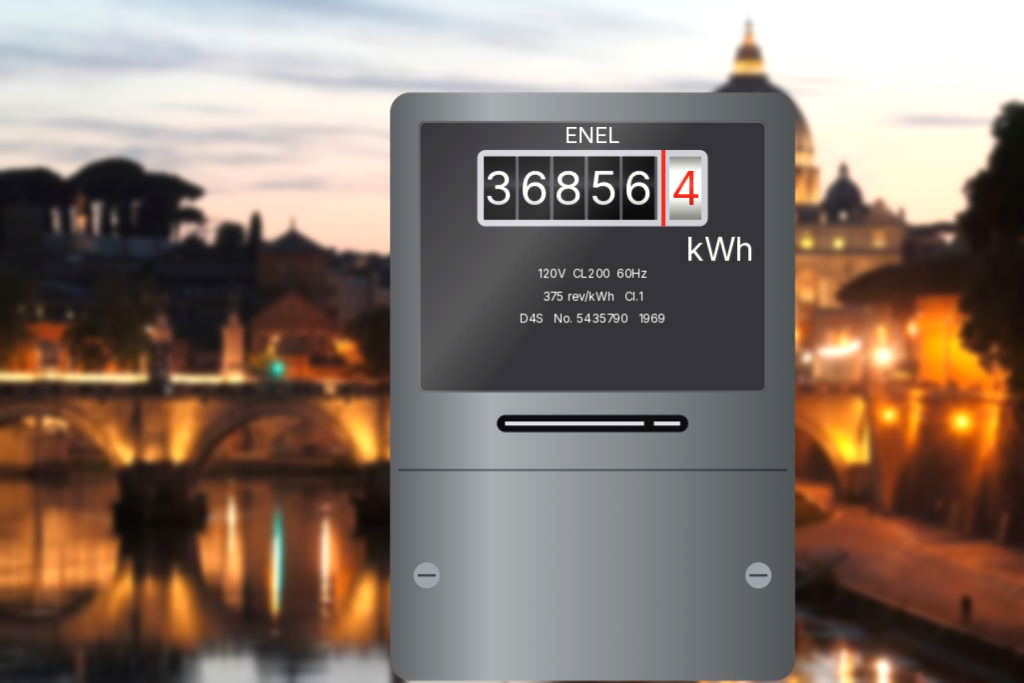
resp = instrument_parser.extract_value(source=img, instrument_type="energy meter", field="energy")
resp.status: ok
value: 36856.4 kWh
